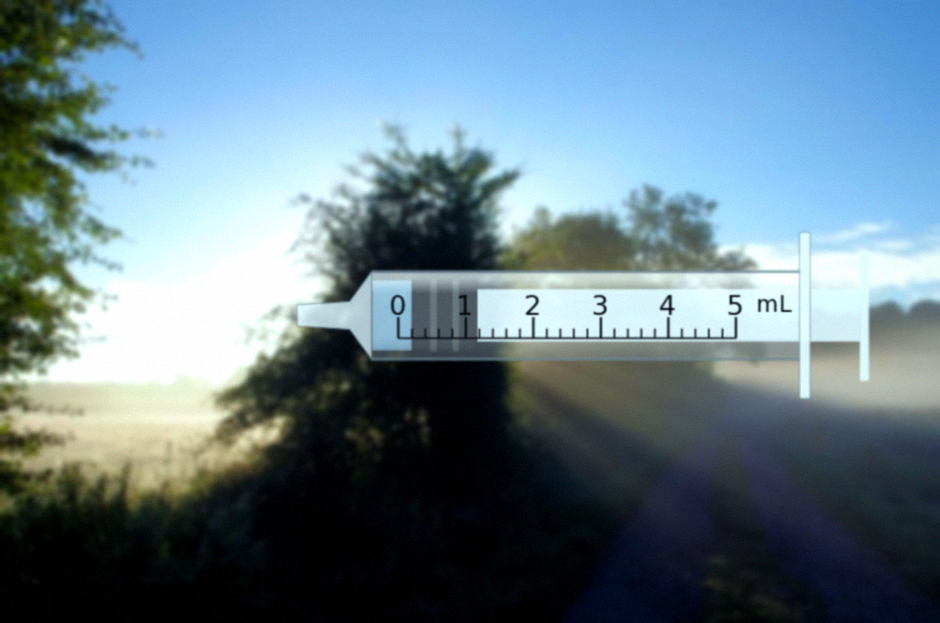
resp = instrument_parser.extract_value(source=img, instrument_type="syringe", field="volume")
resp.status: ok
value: 0.2 mL
